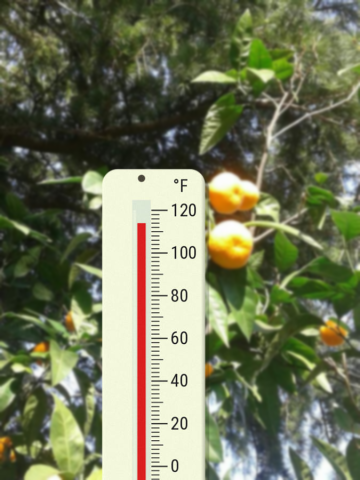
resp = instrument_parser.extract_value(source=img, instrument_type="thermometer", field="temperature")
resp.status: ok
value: 114 °F
